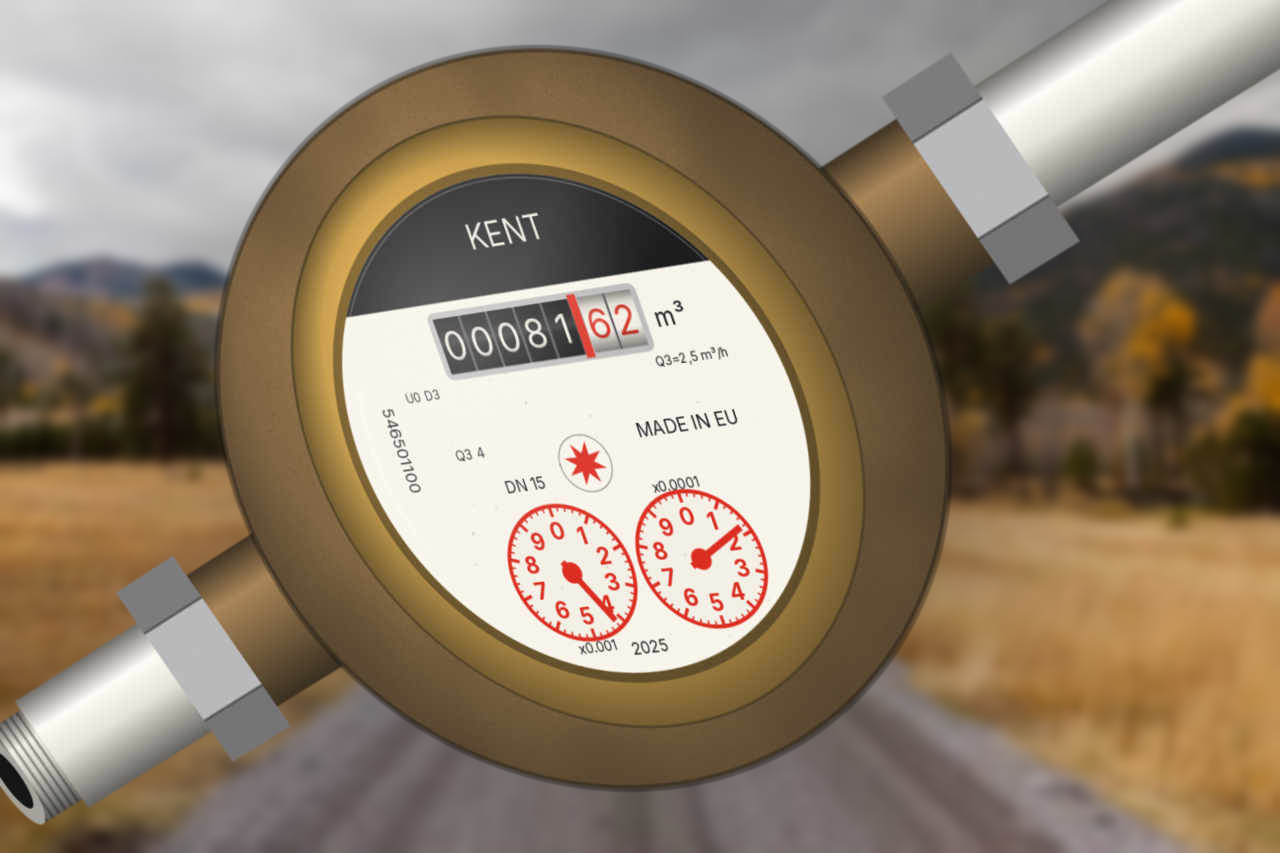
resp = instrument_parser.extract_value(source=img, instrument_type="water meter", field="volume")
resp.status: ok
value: 81.6241 m³
